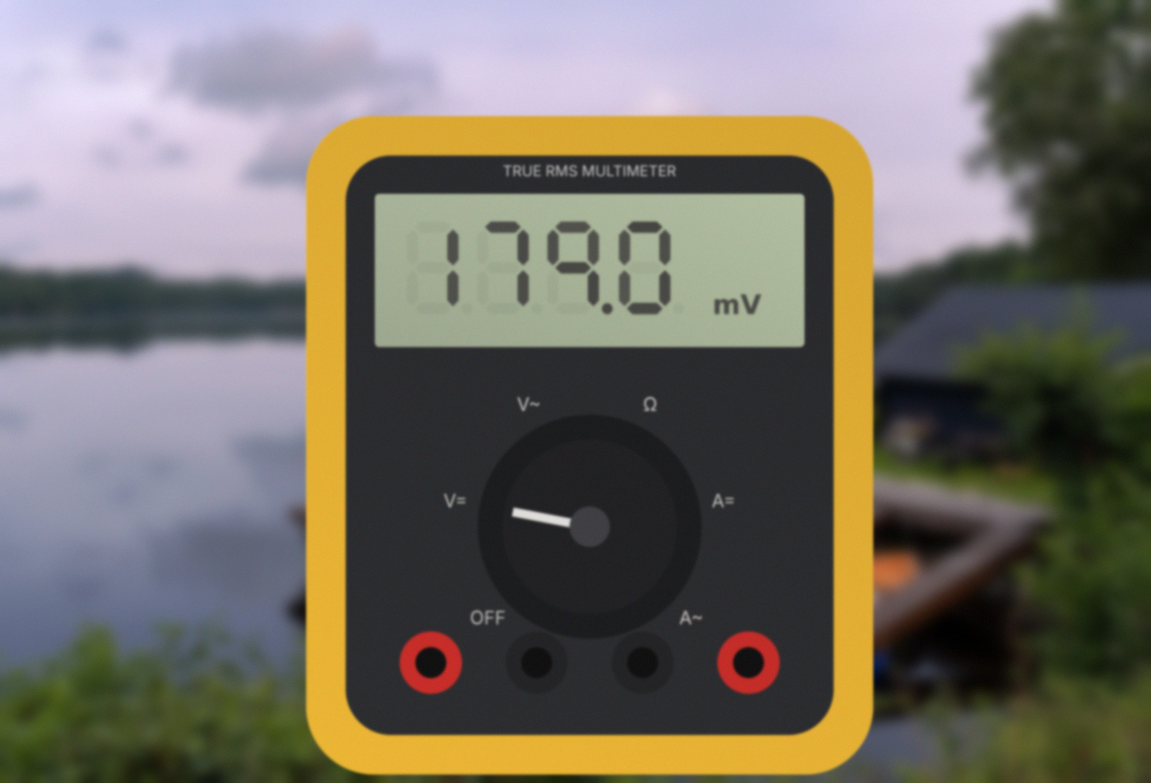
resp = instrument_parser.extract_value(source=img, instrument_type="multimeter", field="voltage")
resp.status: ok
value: 179.0 mV
